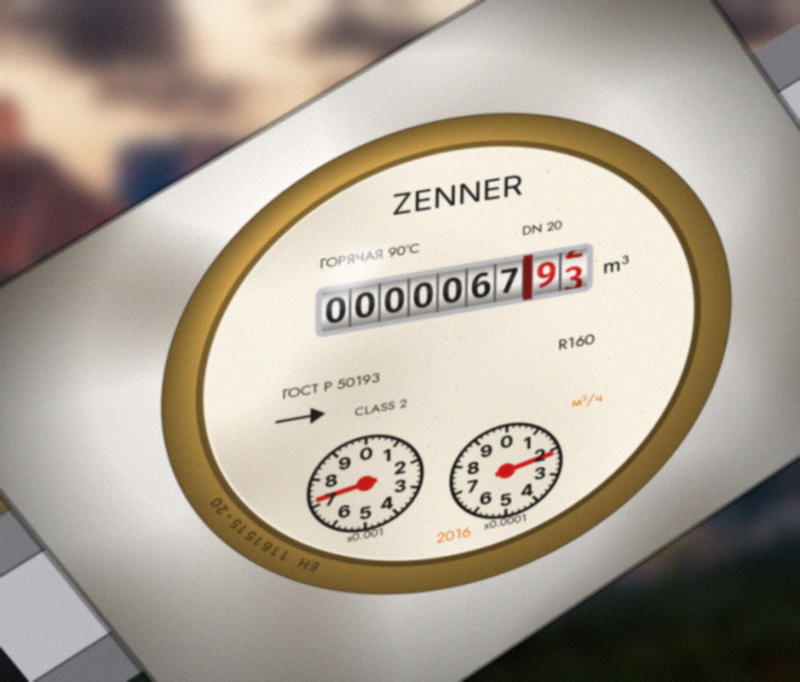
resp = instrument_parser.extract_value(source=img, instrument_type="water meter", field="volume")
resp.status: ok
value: 67.9272 m³
